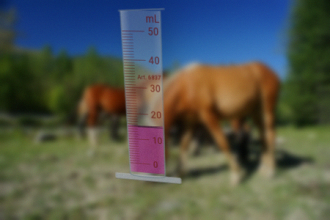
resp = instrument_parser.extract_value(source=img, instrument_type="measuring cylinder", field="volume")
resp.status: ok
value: 15 mL
